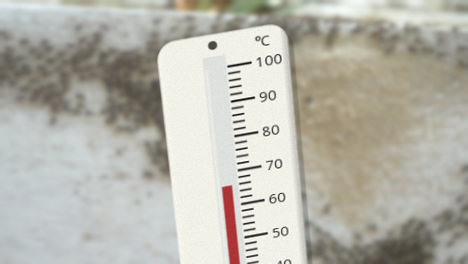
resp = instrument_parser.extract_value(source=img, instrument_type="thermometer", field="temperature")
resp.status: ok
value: 66 °C
